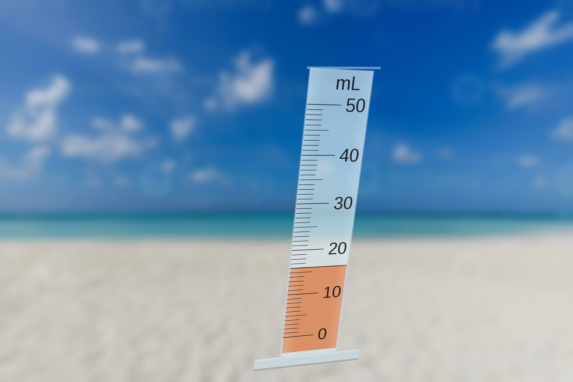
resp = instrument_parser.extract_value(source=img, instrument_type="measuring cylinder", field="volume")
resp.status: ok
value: 16 mL
